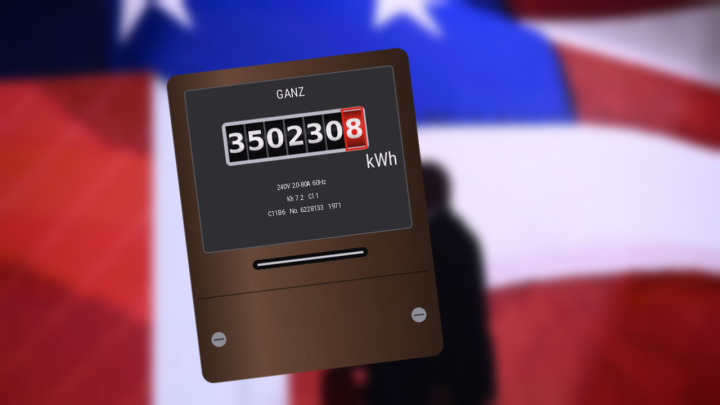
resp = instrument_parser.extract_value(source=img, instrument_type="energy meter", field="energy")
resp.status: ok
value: 350230.8 kWh
